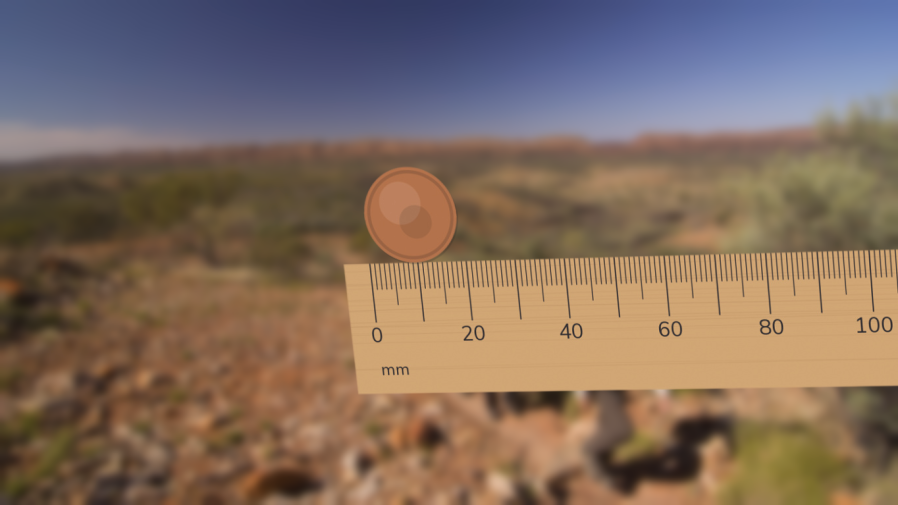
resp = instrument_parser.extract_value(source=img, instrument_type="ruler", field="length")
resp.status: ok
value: 19 mm
